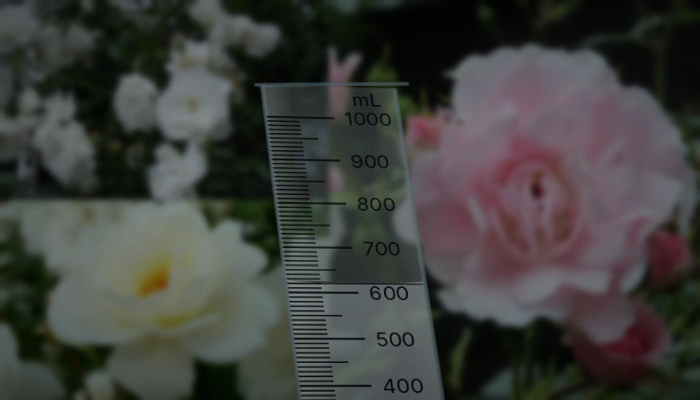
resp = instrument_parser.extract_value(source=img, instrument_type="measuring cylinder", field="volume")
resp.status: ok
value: 620 mL
